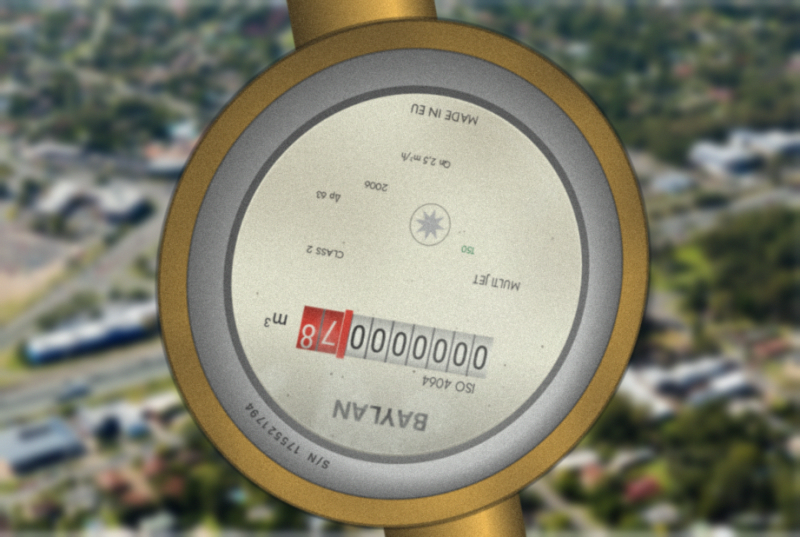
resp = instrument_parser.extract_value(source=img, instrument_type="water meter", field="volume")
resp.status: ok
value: 0.78 m³
